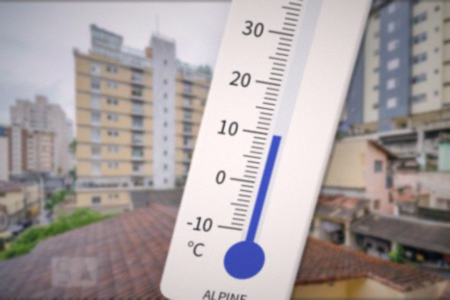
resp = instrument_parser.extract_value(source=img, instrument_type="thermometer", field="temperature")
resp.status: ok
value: 10 °C
